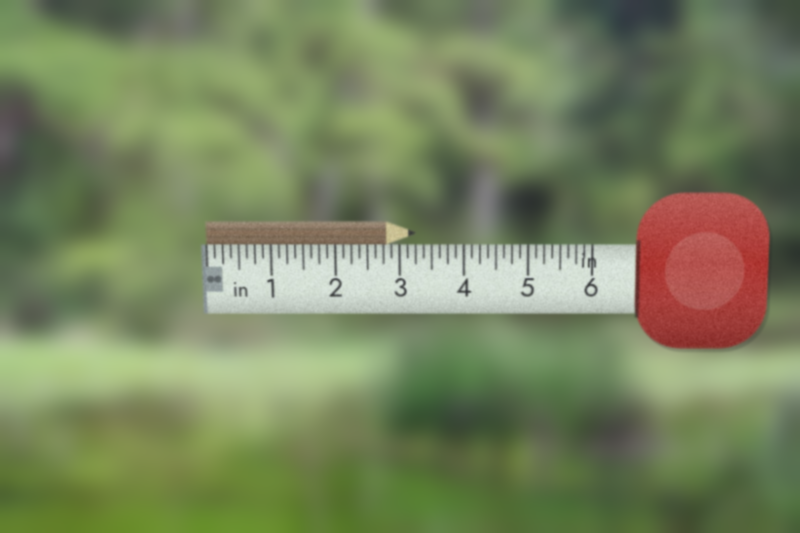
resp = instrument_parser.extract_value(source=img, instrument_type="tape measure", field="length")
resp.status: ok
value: 3.25 in
